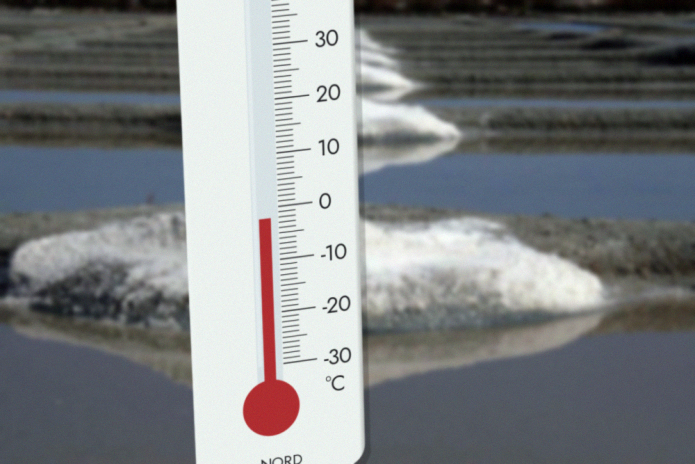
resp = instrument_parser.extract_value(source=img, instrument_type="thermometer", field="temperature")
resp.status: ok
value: -2 °C
